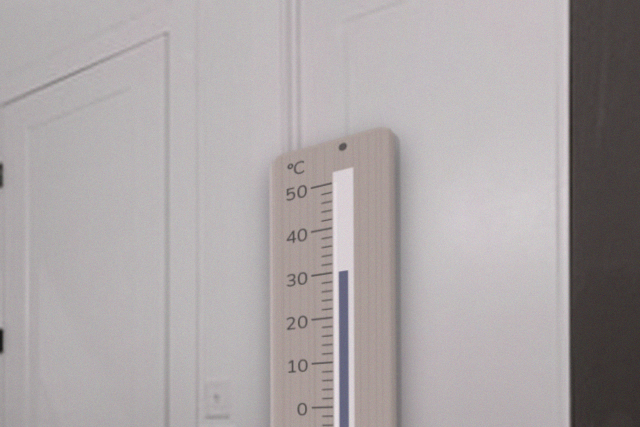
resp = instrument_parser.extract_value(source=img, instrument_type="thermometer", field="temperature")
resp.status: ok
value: 30 °C
